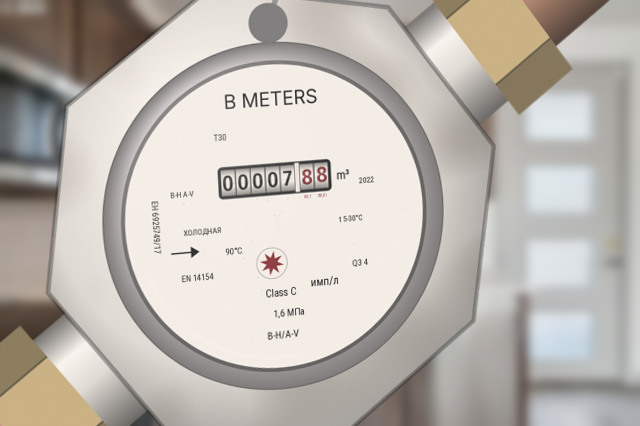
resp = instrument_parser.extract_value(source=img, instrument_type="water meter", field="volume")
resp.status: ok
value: 7.88 m³
